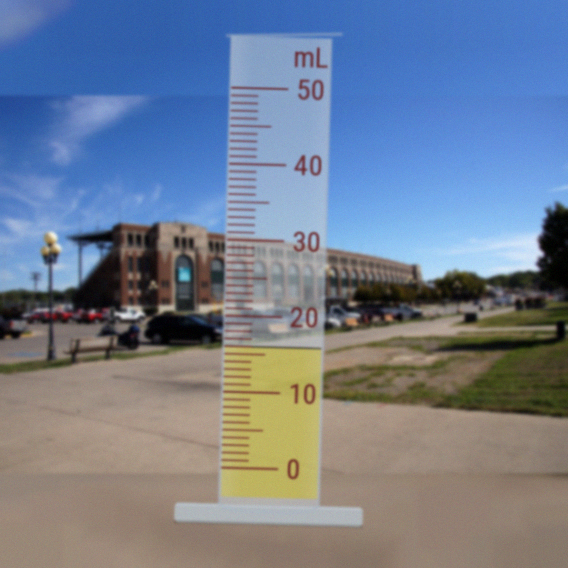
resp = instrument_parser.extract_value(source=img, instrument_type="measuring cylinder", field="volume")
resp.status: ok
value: 16 mL
